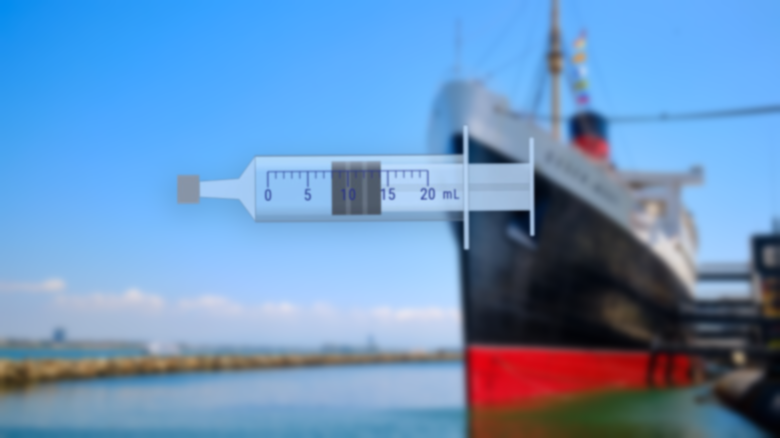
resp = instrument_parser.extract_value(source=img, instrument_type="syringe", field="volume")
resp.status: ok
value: 8 mL
